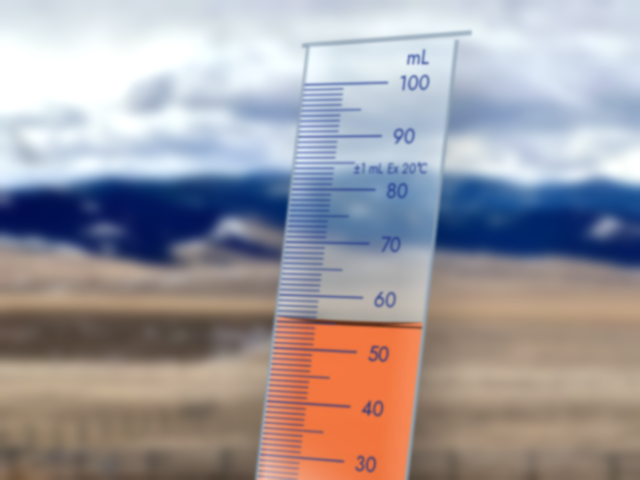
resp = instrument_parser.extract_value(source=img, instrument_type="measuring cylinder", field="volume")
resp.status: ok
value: 55 mL
